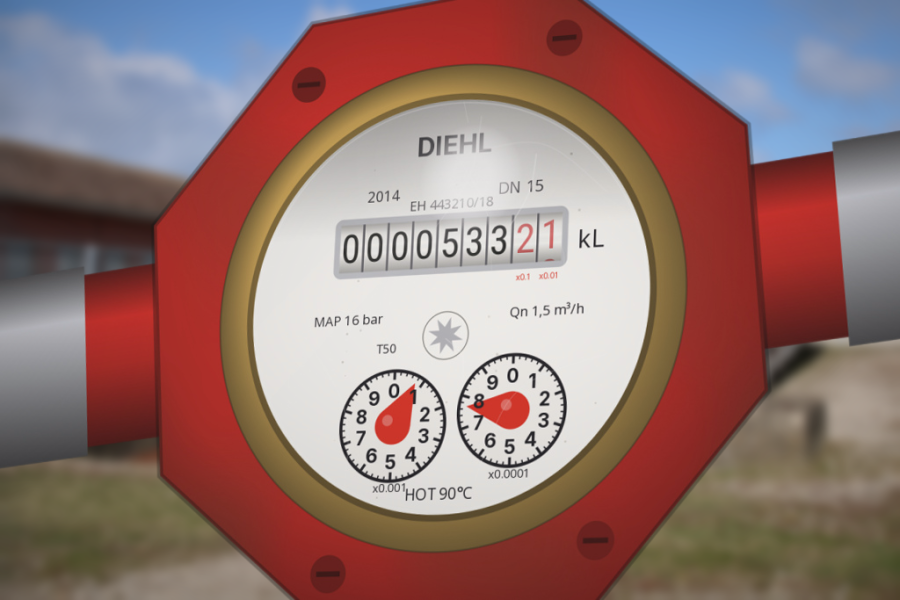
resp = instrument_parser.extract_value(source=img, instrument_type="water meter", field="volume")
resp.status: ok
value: 533.2107 kL
